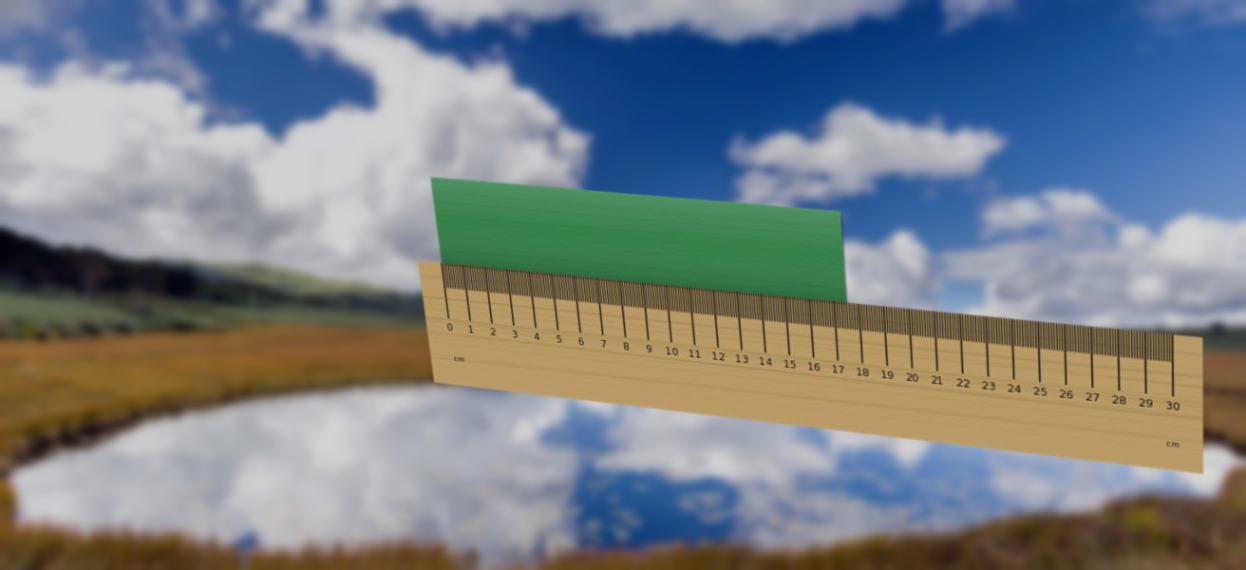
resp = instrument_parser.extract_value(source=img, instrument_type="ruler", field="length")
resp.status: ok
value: 17.5 cm
